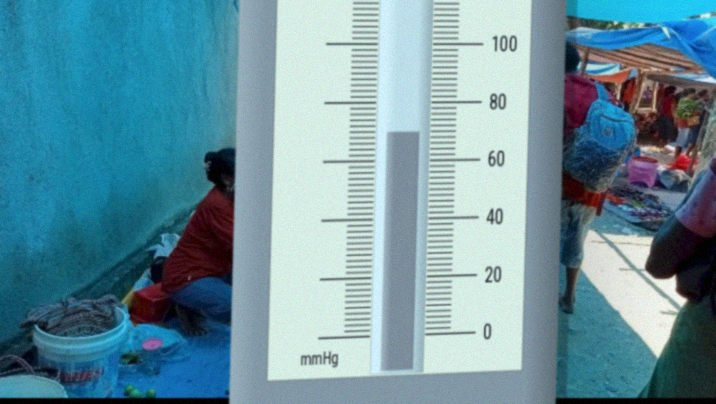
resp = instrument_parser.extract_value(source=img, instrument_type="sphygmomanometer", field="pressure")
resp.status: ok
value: 70 mmHg
